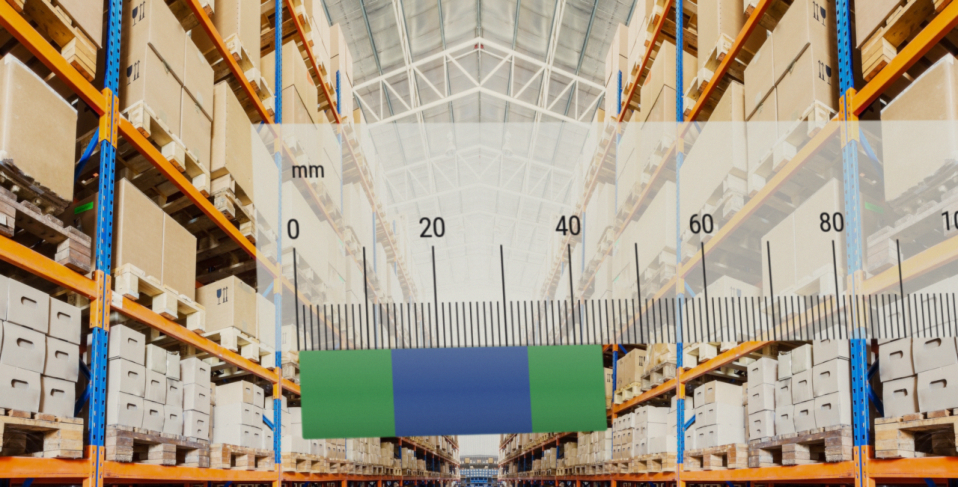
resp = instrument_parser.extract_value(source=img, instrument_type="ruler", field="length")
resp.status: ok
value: 44 mm
